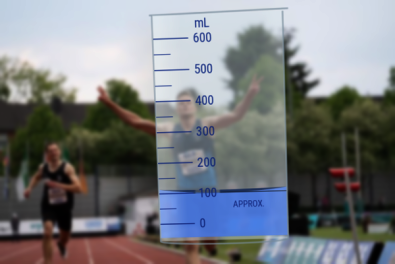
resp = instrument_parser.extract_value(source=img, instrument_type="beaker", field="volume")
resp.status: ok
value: 100 mL
